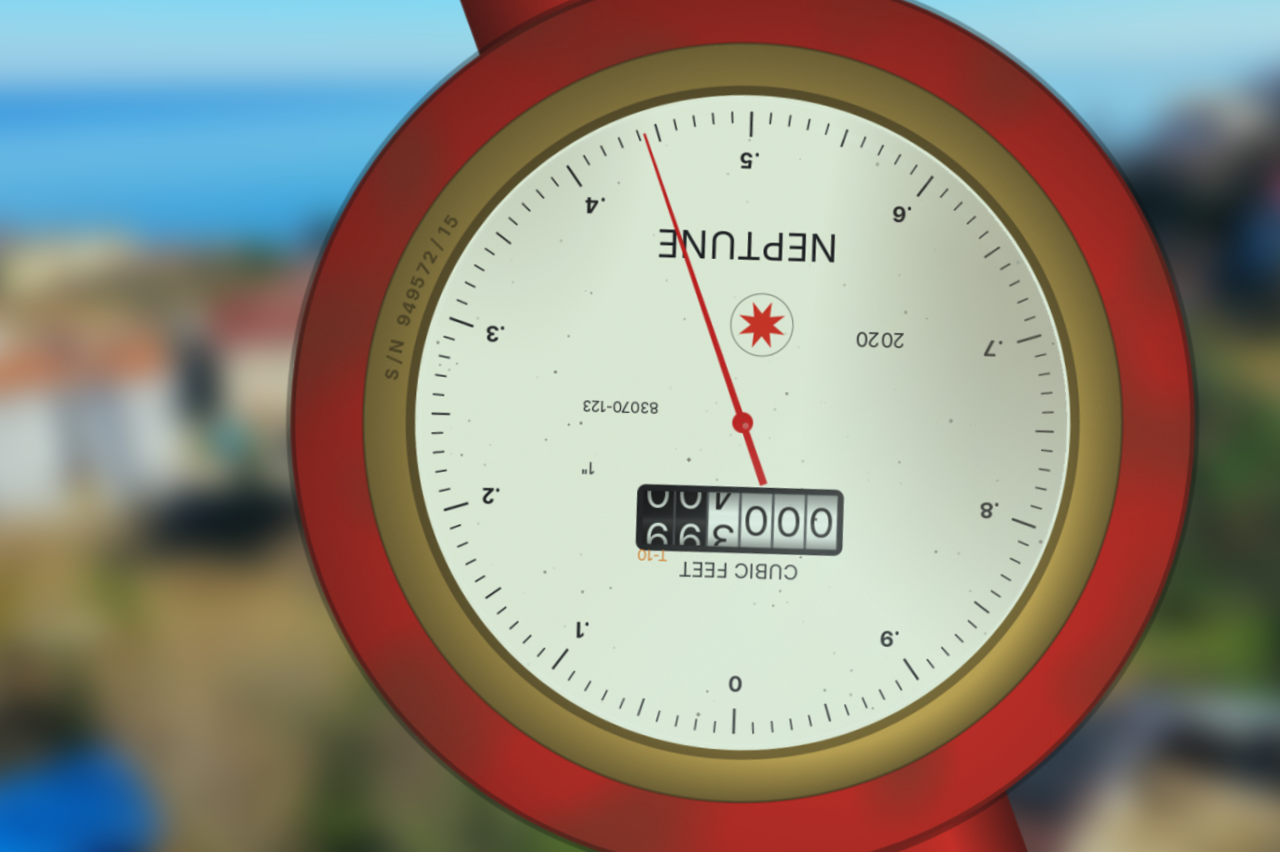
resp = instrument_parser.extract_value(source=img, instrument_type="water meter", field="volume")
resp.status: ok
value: 399.44 ft³
